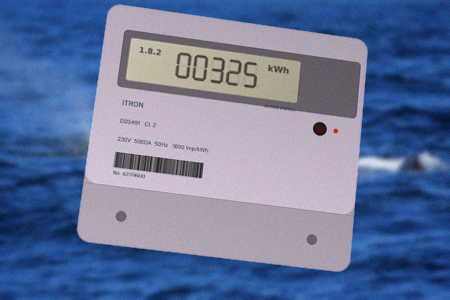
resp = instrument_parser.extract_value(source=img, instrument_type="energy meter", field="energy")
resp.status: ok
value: 325 kWh
